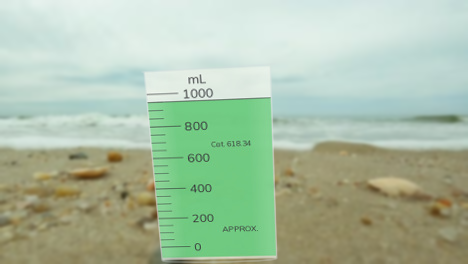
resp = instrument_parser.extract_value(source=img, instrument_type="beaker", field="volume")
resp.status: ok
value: 950 mL
